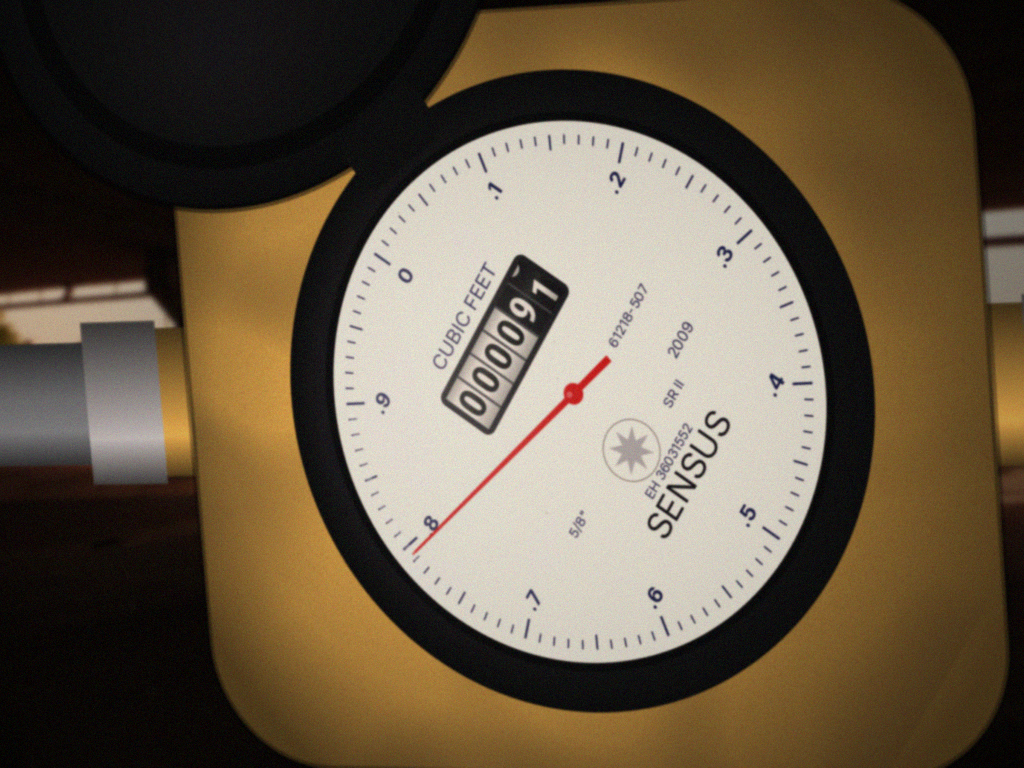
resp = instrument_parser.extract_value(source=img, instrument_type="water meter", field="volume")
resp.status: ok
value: 90.79 ft³
